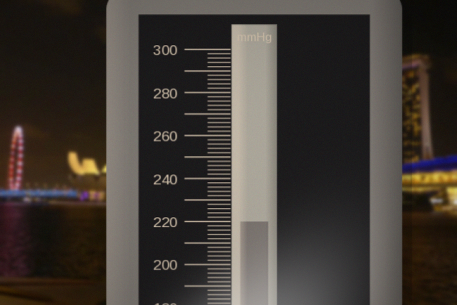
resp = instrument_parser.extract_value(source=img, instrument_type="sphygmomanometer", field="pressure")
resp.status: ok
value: 220 mmHg
